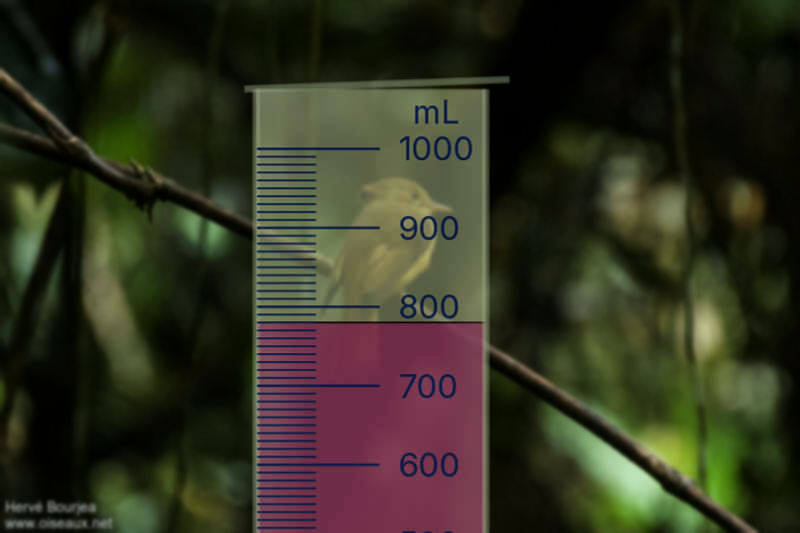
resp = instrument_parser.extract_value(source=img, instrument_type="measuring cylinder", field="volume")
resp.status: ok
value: 780 mL
